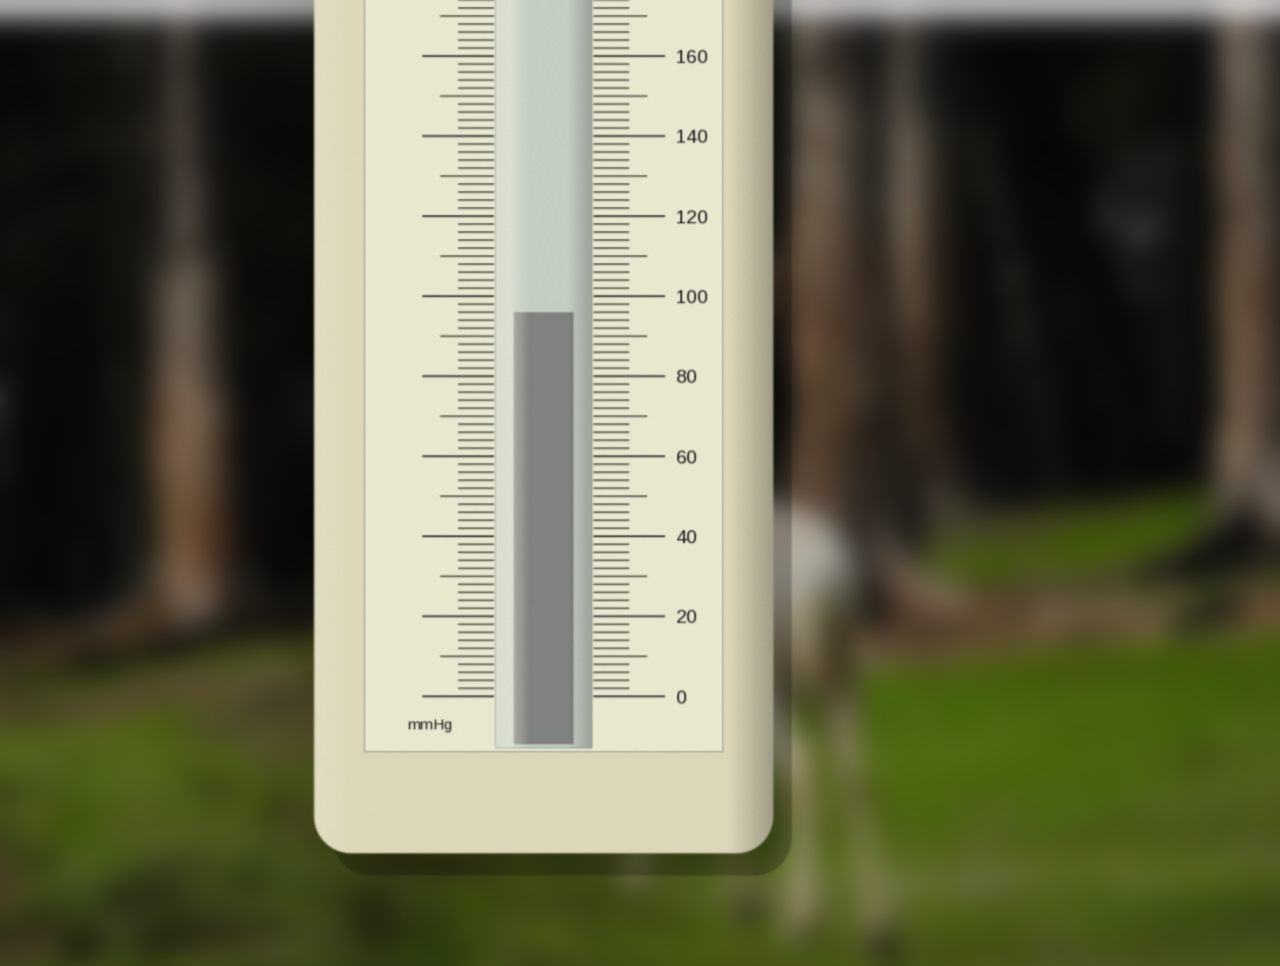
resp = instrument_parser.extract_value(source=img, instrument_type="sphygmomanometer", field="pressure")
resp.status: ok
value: 96 mmHg
